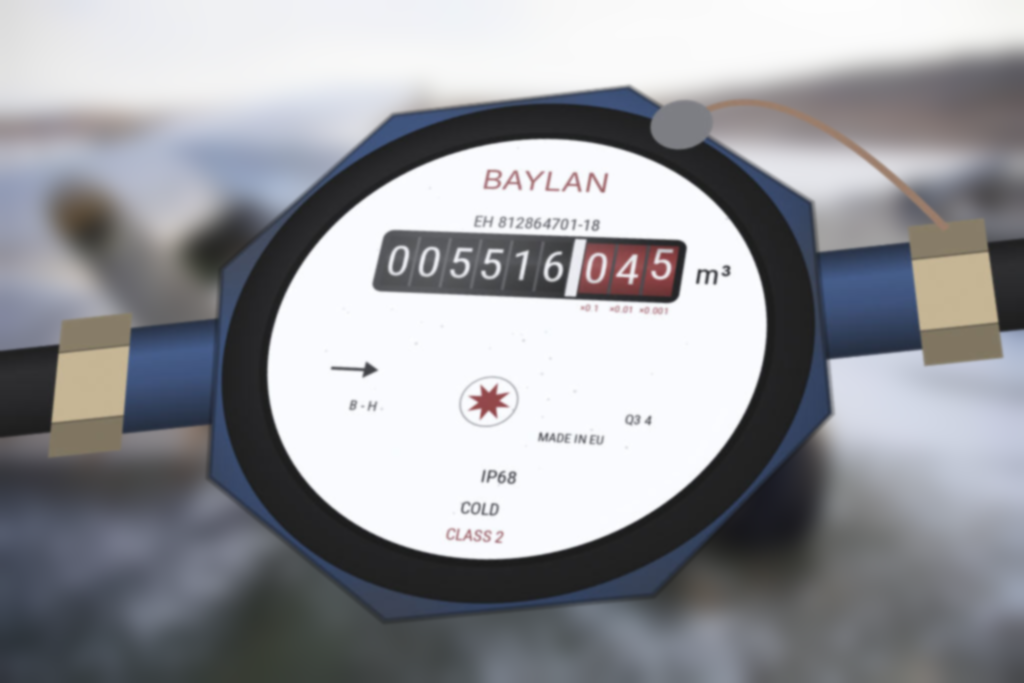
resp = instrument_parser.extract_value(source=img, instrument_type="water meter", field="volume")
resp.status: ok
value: 5516.045 m³
